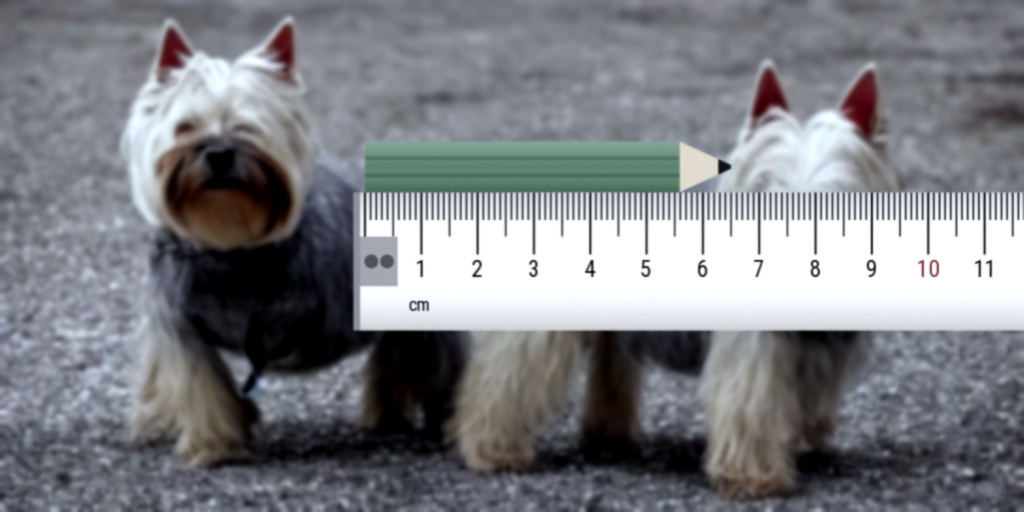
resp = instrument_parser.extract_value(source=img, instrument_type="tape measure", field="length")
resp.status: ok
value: 6.5 cm
